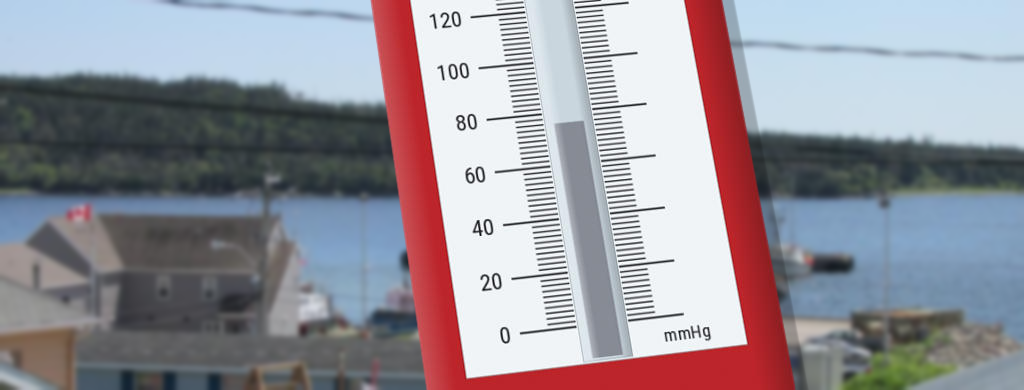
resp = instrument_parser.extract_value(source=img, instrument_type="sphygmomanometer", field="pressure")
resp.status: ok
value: 76 mmHg
